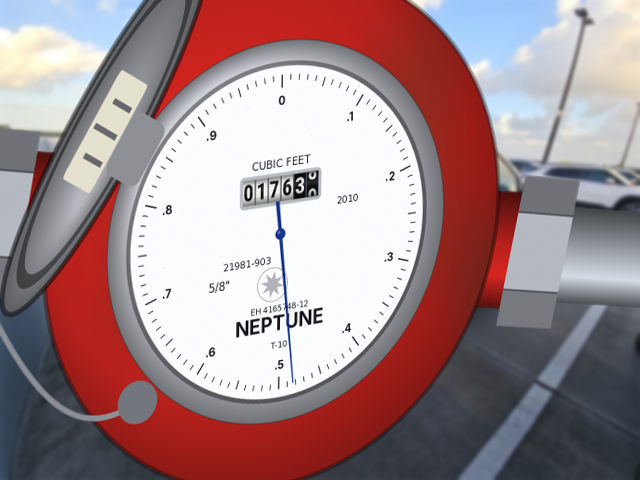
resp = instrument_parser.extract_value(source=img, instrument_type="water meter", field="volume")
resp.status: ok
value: 17638.48 ft³
